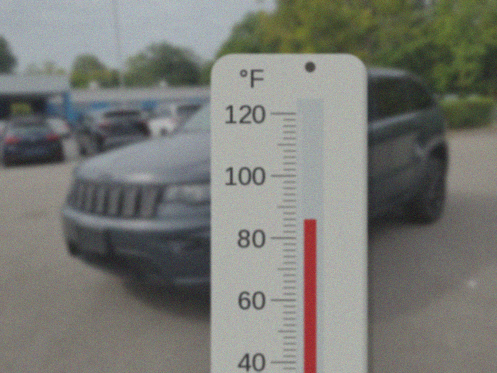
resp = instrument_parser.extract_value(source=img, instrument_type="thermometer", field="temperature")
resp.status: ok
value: 86 °F
